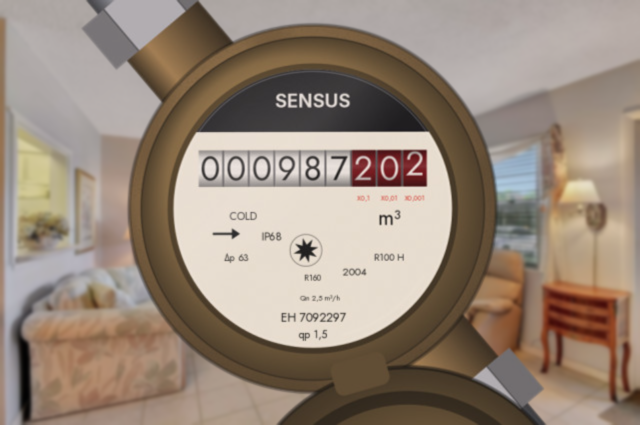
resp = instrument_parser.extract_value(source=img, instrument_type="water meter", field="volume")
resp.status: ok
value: 987.202 m³
